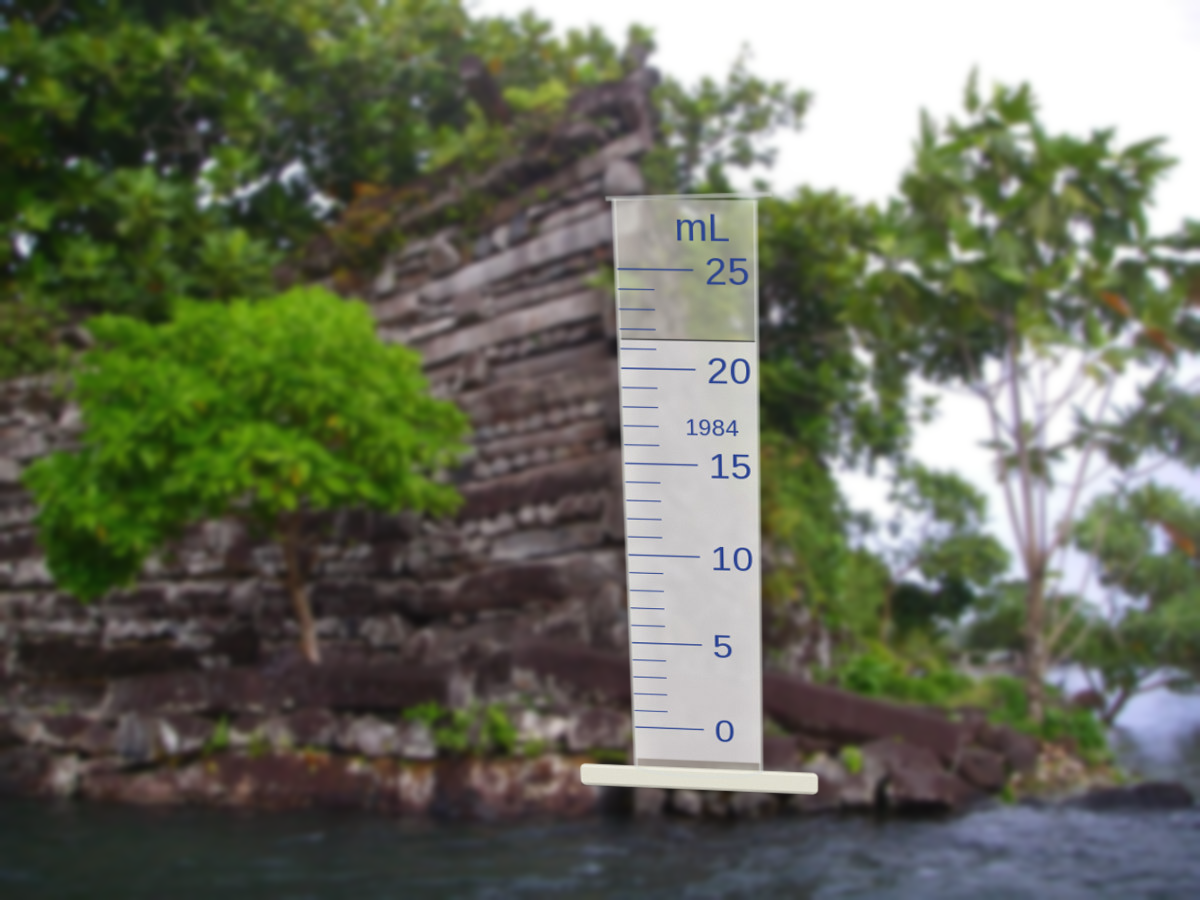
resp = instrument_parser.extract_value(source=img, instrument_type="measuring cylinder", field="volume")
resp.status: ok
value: 21.5 mL
